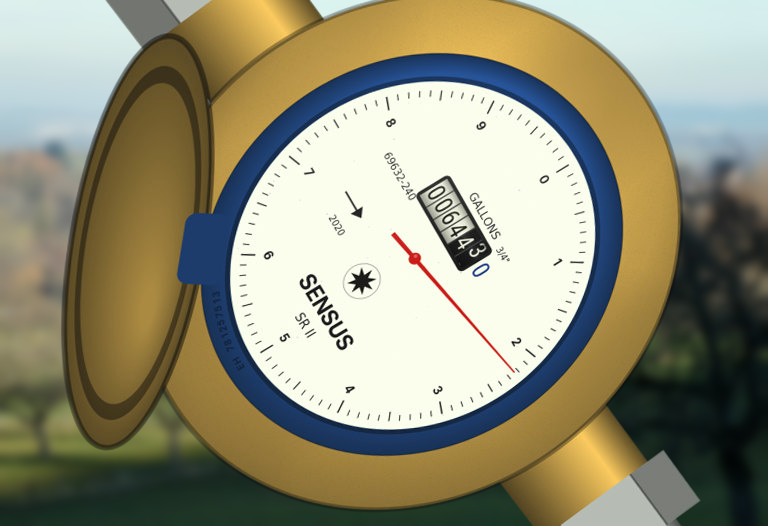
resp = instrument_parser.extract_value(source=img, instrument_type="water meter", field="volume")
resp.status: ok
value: 64432.2 gal
